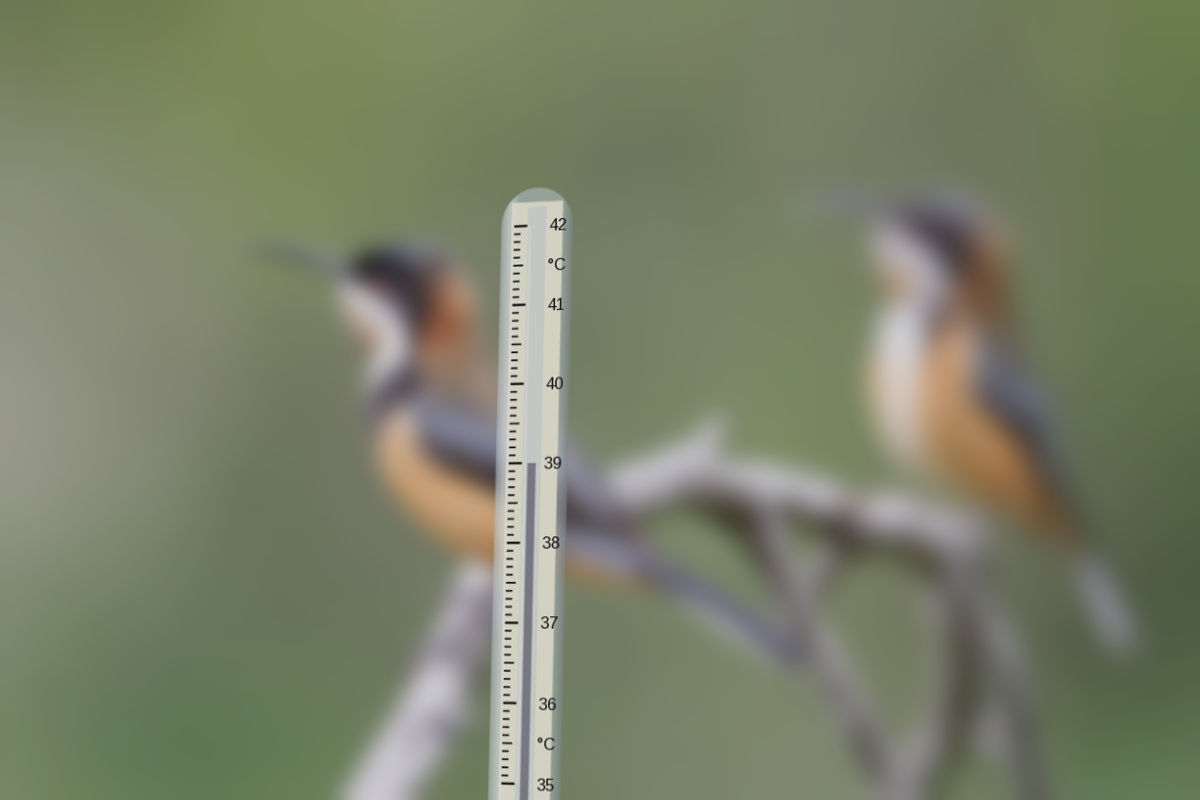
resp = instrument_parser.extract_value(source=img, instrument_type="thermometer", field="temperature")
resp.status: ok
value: 39 °C
